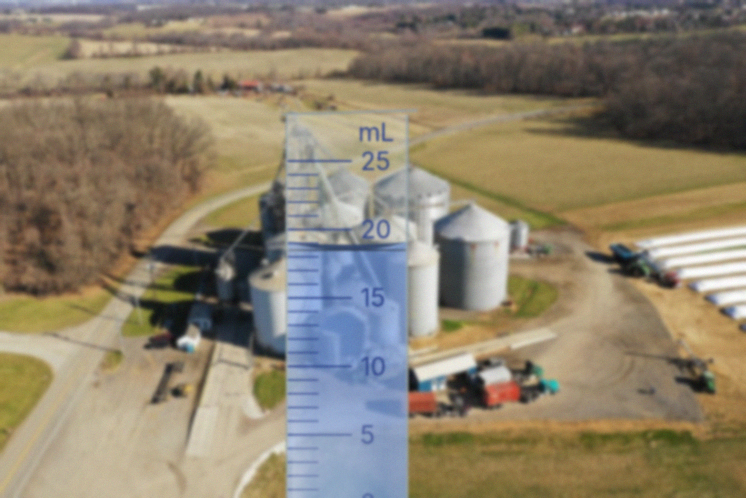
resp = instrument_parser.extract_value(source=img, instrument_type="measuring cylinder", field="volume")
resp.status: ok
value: 18.5 mL
